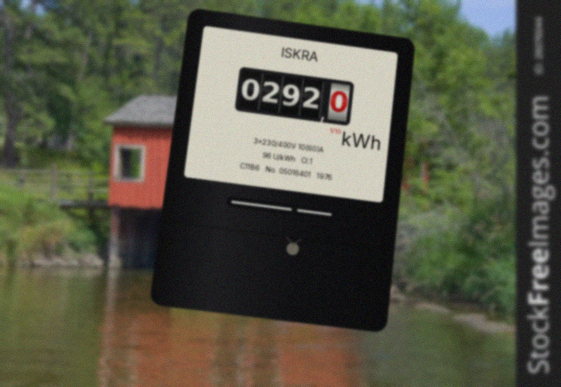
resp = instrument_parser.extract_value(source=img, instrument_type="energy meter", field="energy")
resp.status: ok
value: 292.0 kWh
